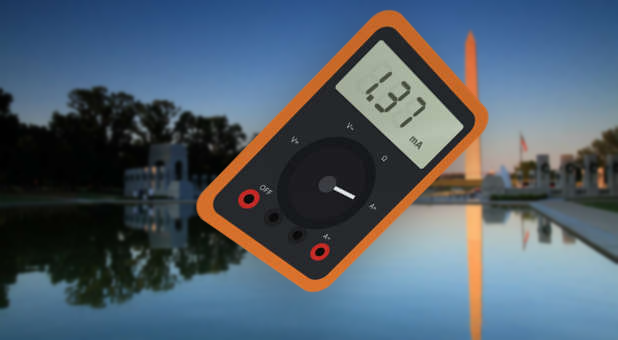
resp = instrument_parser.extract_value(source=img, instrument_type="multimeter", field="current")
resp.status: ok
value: 1.37 mA
